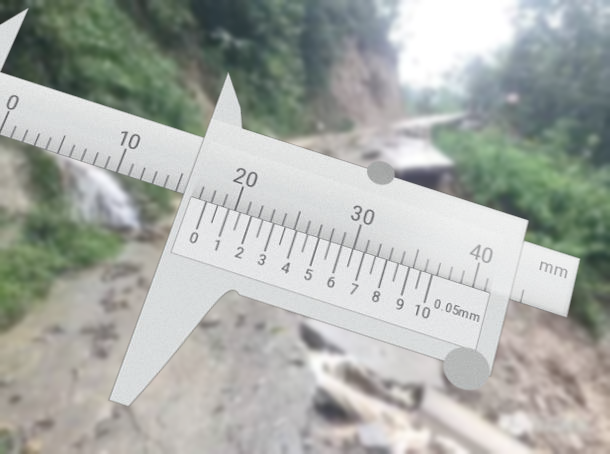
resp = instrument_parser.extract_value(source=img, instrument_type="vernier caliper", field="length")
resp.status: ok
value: 17.6 mm
